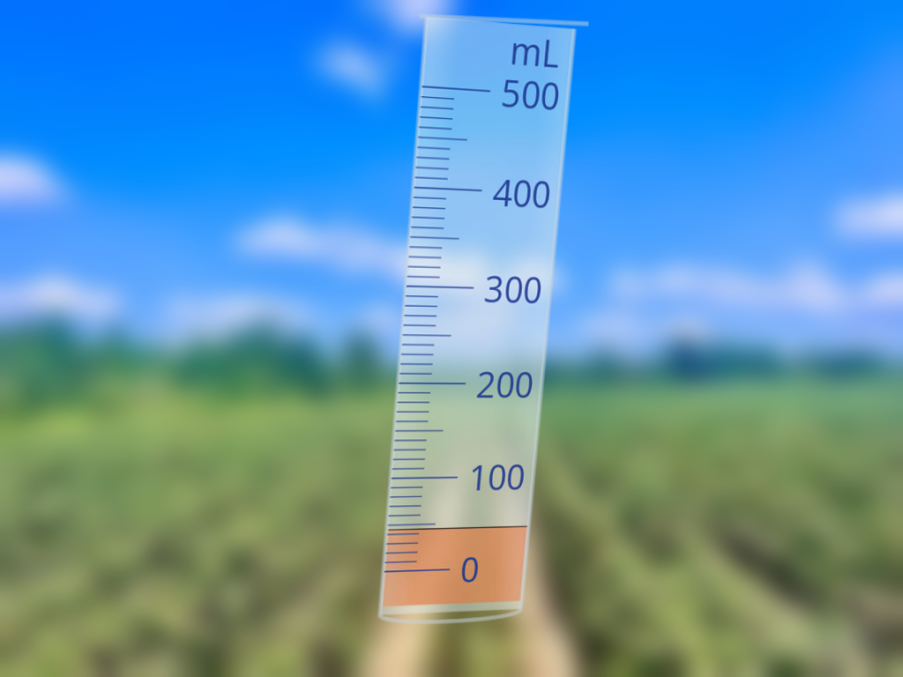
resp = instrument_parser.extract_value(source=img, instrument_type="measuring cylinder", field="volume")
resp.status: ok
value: 45 mL
